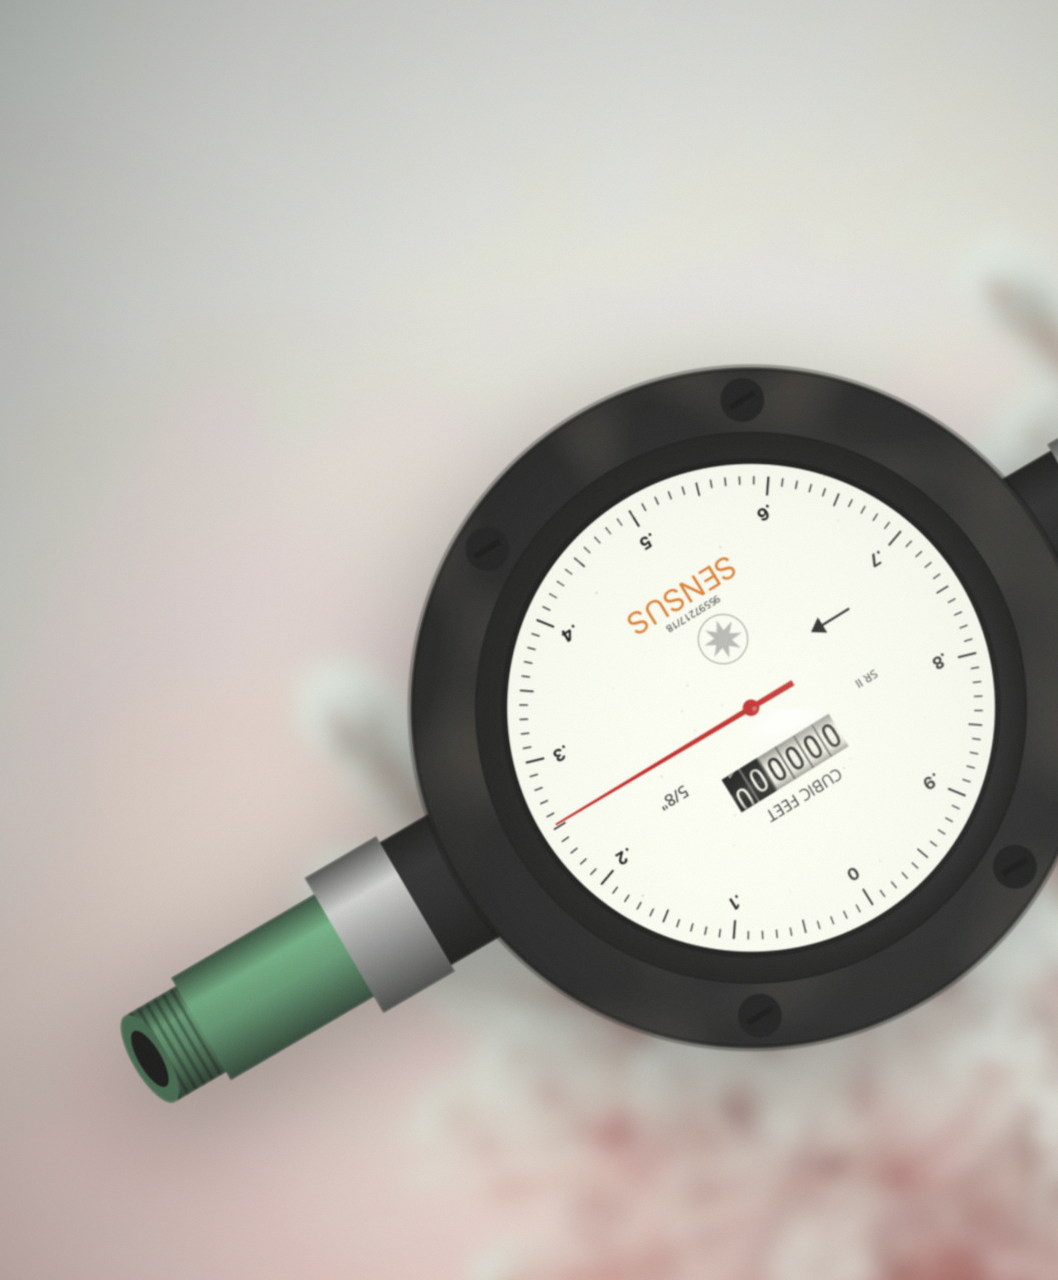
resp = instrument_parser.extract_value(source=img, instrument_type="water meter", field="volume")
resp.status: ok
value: 0.25 ft³
